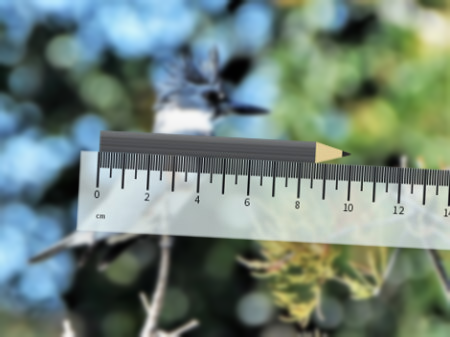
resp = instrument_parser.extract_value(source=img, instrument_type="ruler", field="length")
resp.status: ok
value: 10 cm
